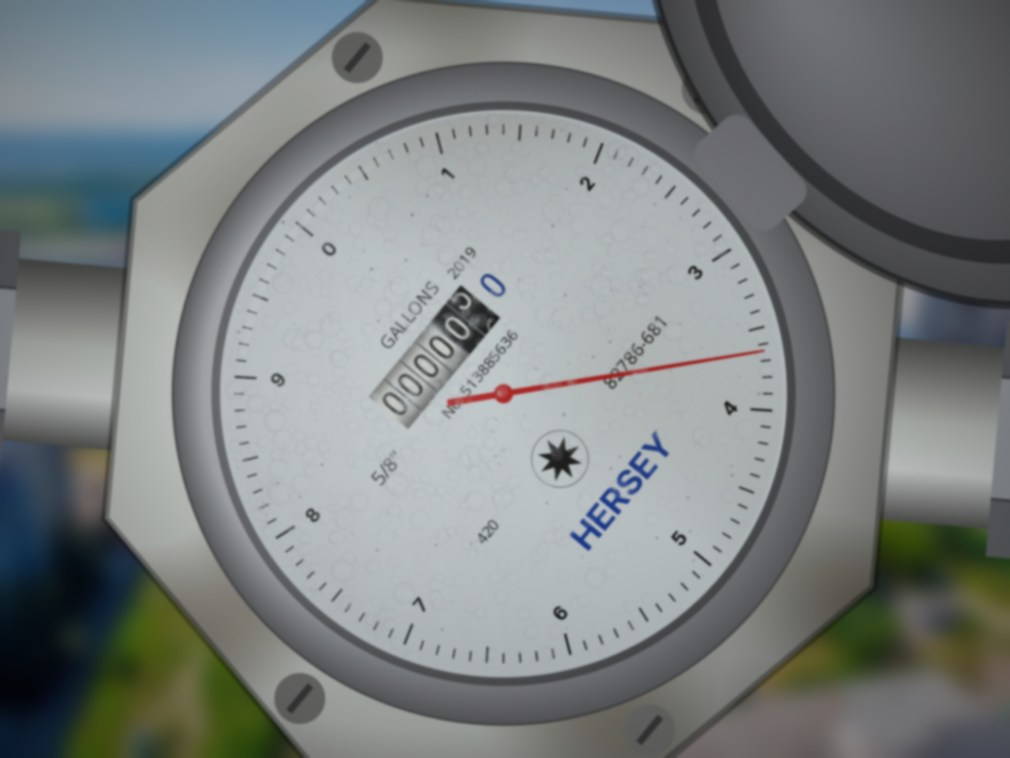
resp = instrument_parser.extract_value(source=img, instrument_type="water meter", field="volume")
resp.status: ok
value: 53.6 gal
